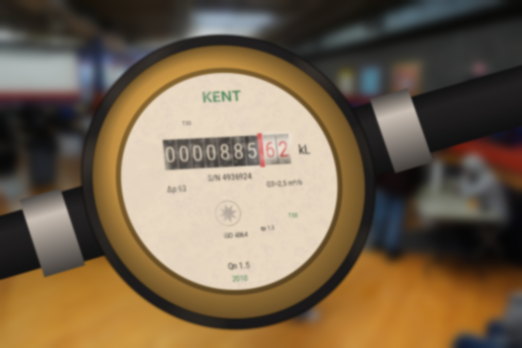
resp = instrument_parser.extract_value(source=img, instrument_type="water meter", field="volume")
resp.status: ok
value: 885.62 kL
